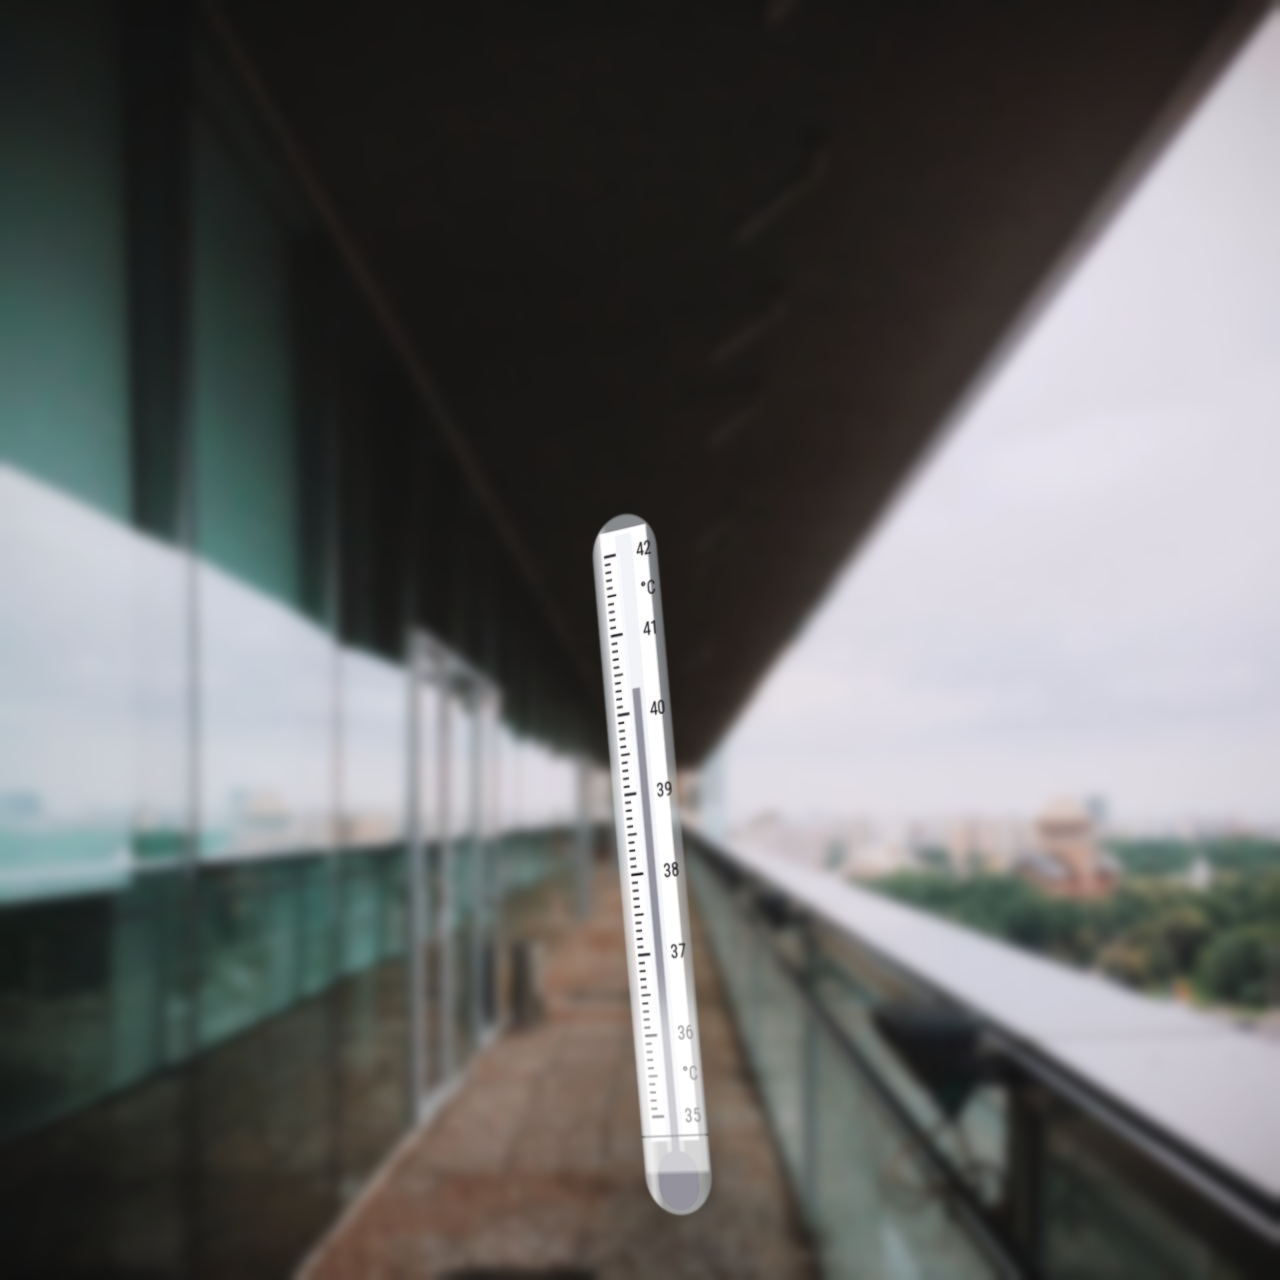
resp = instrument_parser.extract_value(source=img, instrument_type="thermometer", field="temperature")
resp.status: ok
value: 40.3 °C
